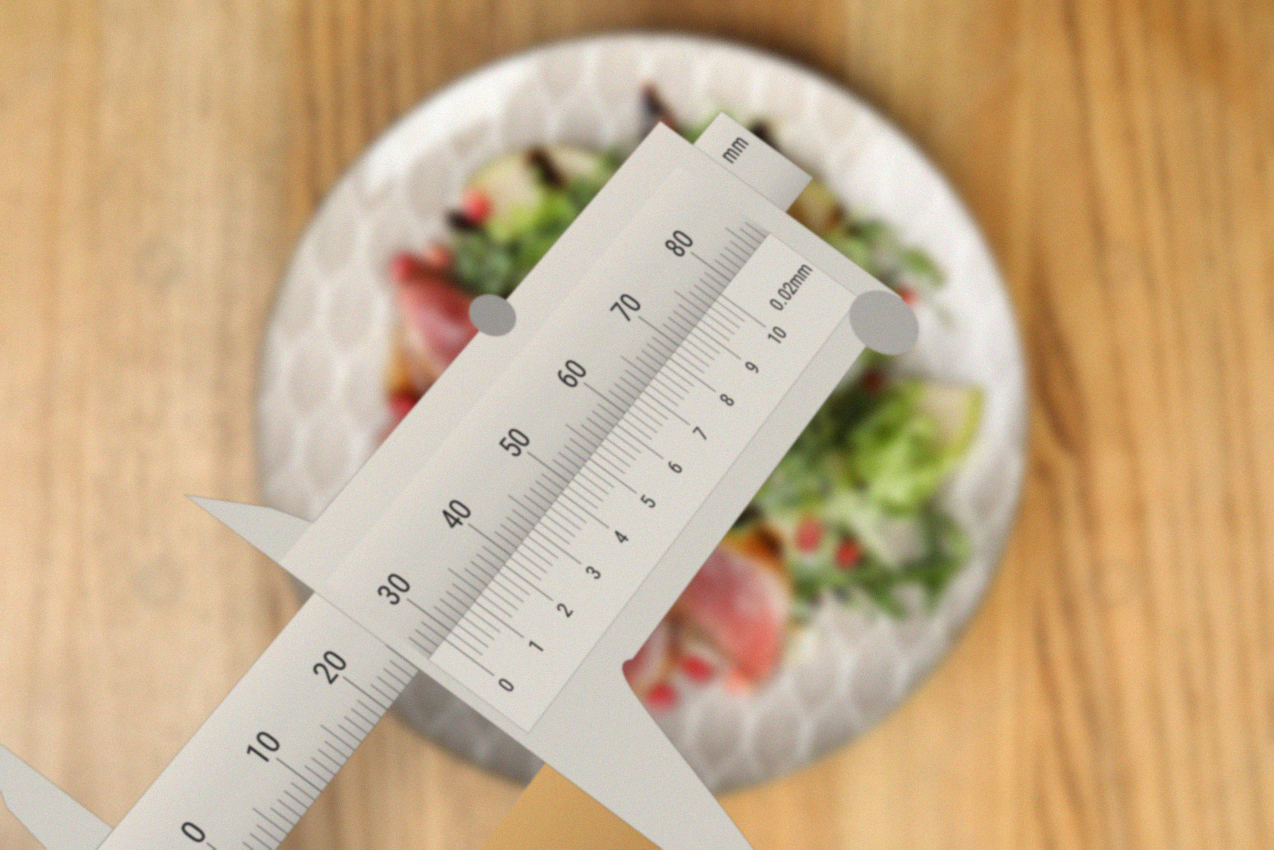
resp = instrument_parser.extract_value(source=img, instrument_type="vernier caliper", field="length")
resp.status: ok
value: 29.0 mm
